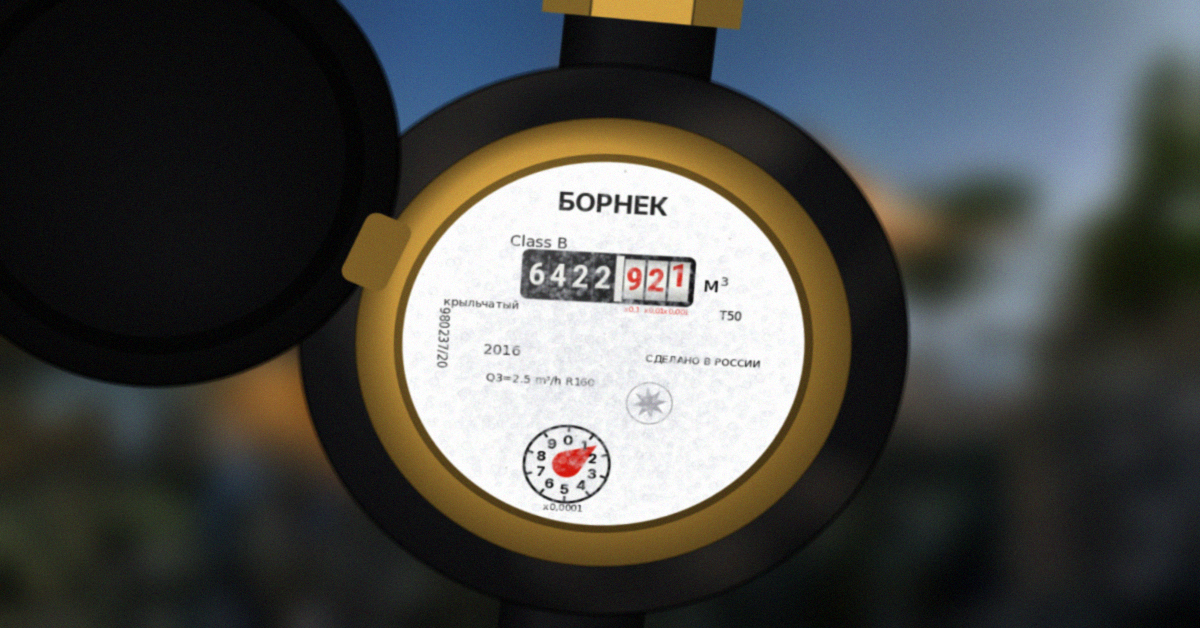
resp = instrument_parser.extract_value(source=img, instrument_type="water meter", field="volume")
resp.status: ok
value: 6422.9211 m³
